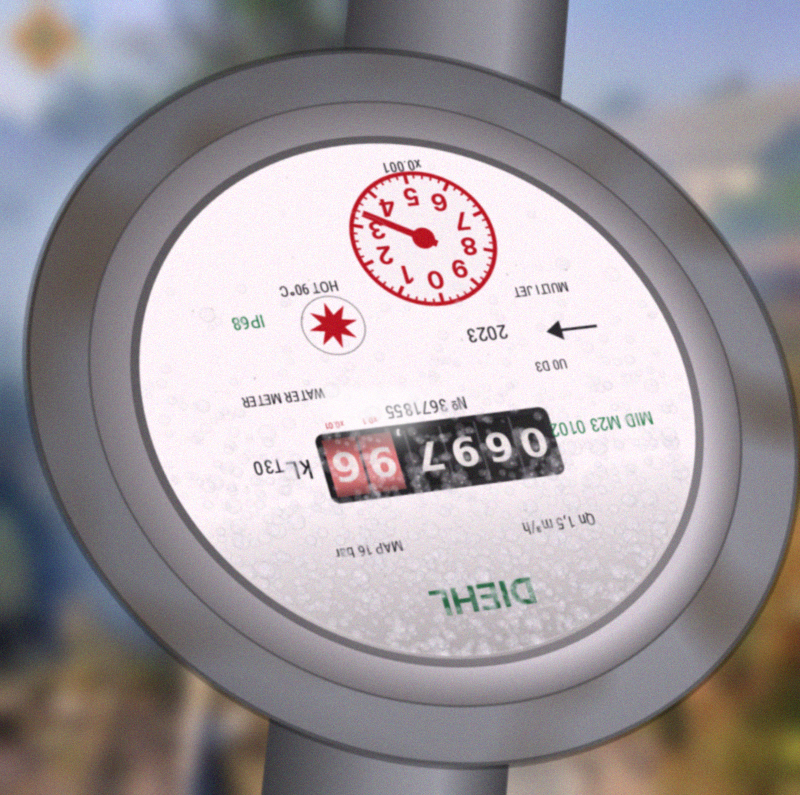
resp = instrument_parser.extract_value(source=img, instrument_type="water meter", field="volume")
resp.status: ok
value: 697.963 kL
